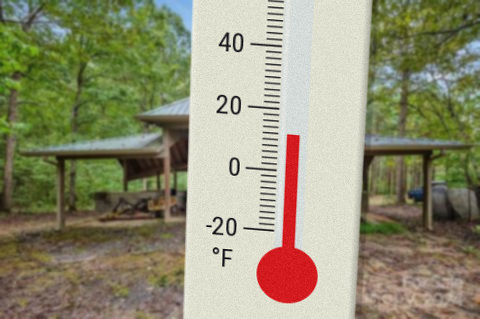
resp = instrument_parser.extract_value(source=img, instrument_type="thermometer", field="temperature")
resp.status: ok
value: 12 °F
